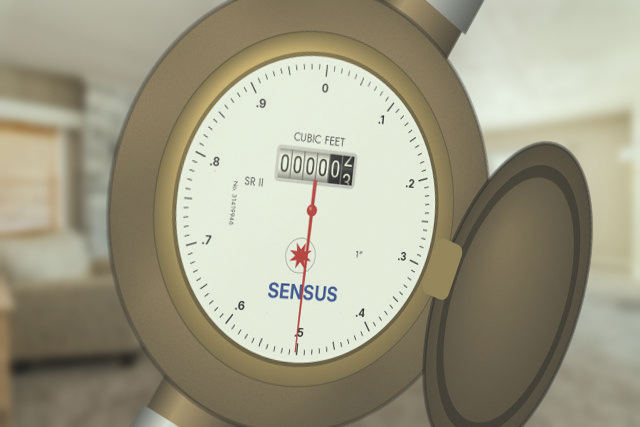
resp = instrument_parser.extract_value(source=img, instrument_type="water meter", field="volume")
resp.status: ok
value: 2.50 ft³
